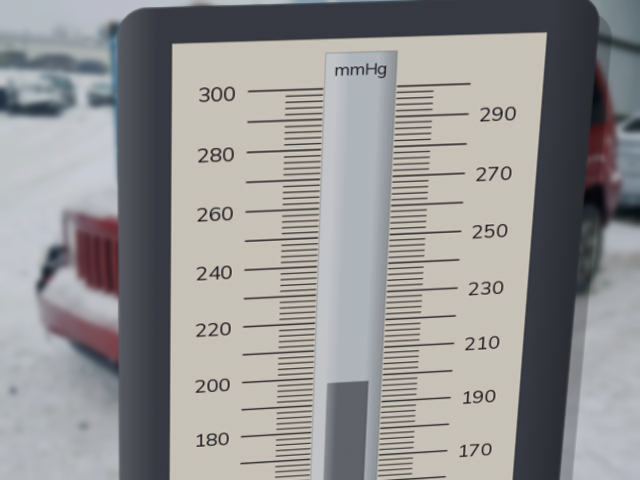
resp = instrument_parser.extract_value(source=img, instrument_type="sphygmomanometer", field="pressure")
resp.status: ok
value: 198 mmHg
